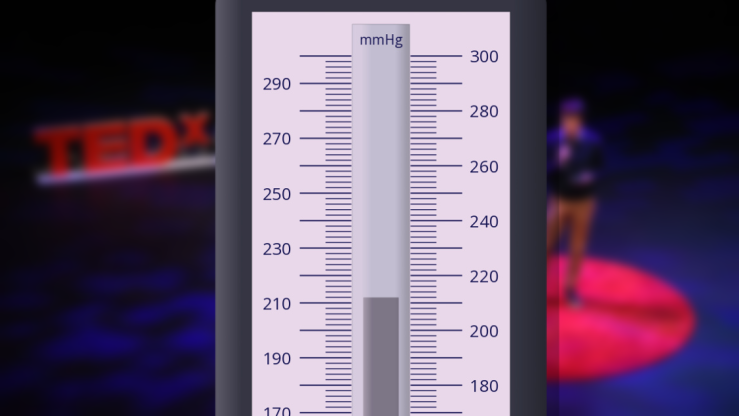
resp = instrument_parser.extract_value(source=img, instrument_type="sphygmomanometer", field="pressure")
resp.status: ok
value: 212 mmHg
